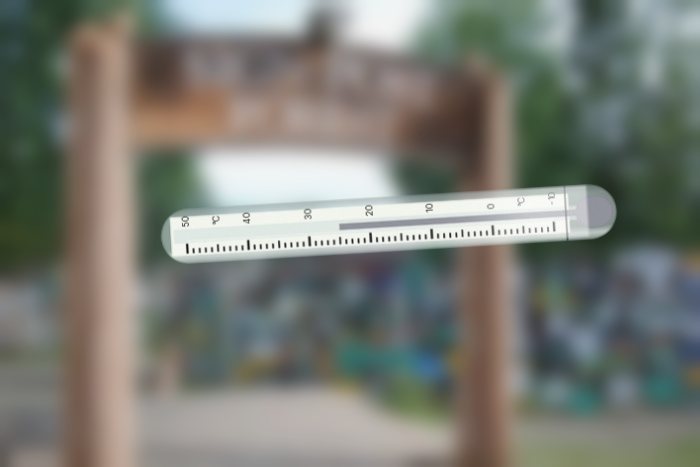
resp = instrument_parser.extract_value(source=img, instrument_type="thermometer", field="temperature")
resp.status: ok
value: 25 °C
